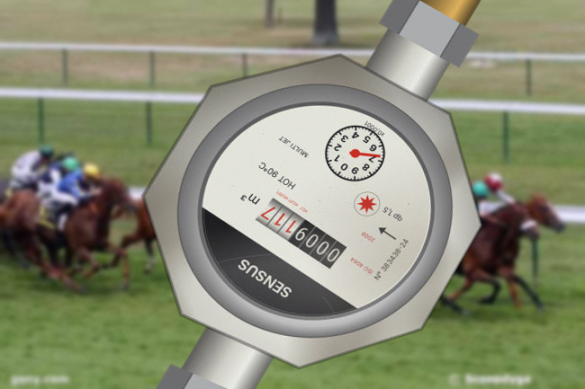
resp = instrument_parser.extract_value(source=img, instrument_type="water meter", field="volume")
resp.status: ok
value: 9.1176 m³
